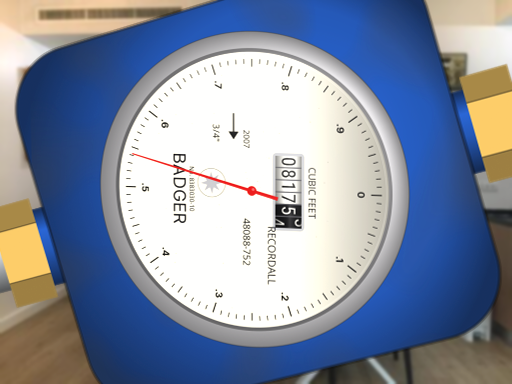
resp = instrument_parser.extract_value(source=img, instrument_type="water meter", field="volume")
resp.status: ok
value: 81753.54 ft³
